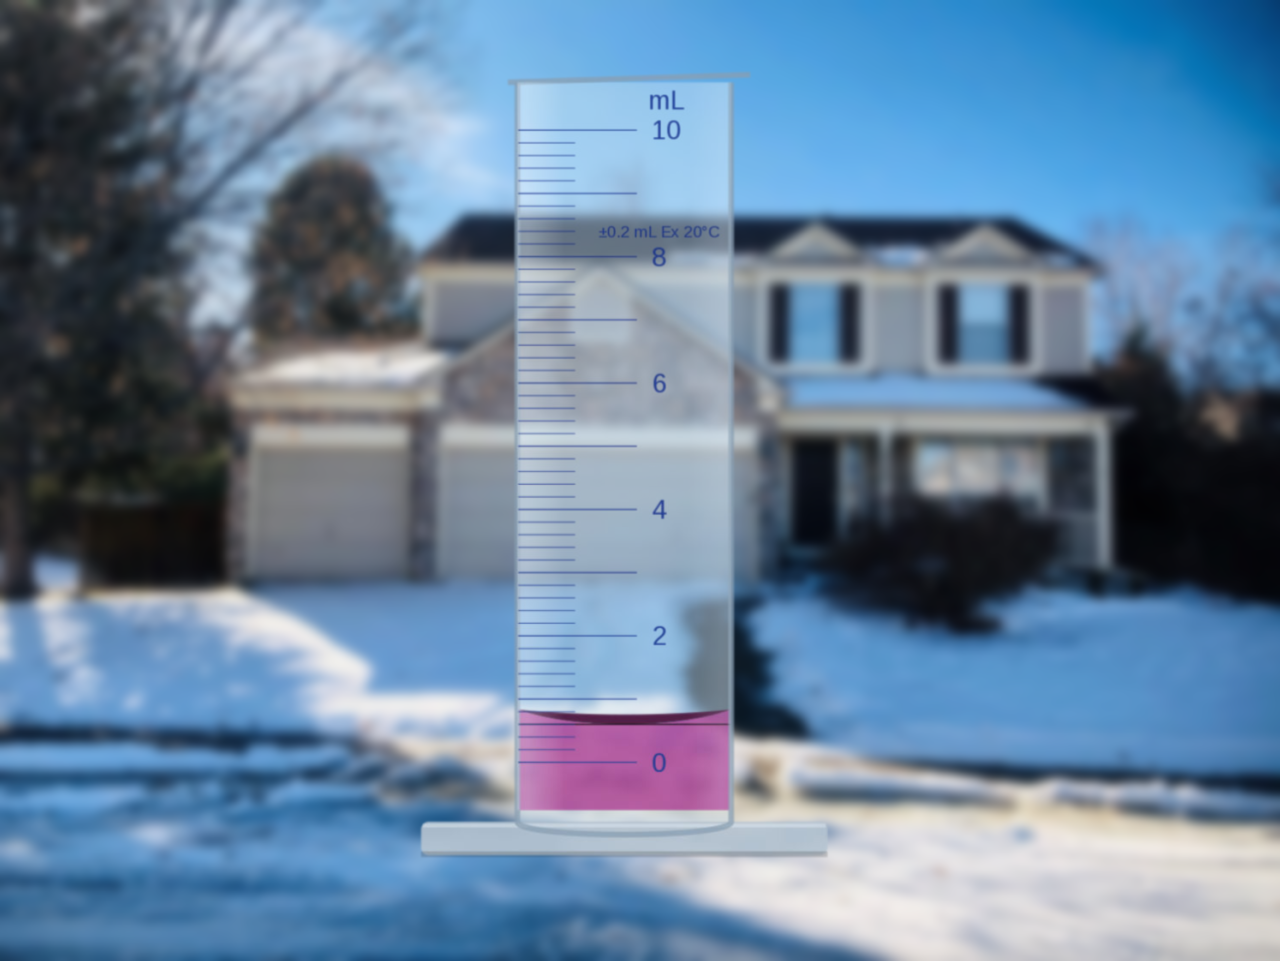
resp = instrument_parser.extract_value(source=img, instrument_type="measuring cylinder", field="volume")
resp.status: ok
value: 0.6 mL
